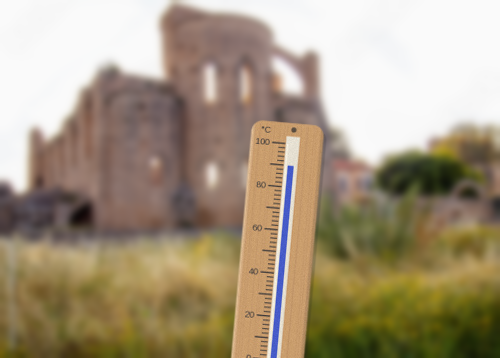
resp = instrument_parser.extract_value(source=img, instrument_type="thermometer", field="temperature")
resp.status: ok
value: 90 °C
